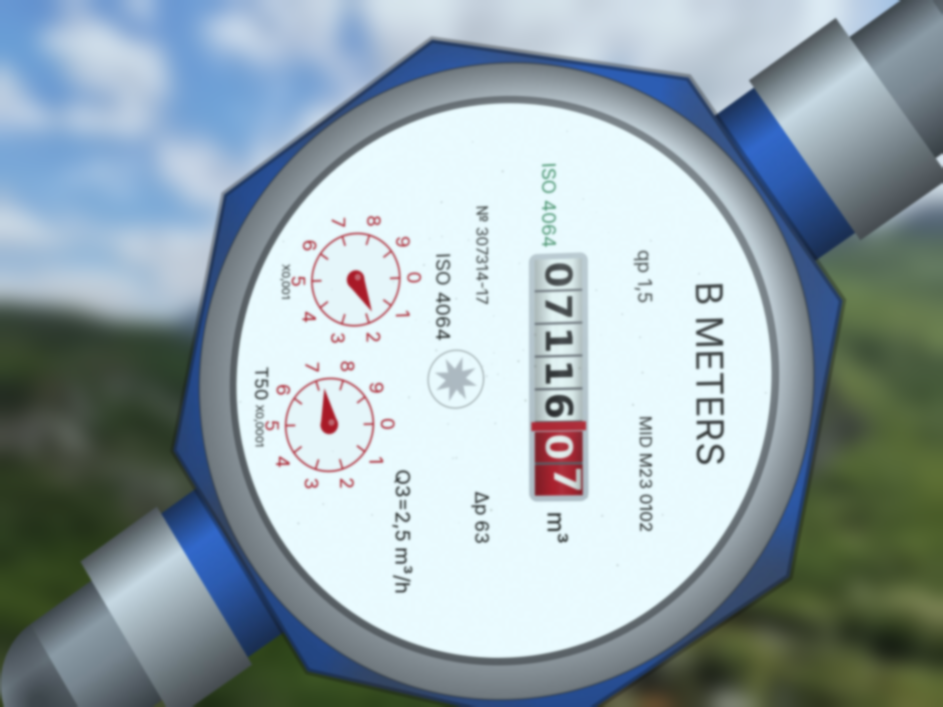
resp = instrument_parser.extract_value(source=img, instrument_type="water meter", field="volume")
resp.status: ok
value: 7116.0717 m³
